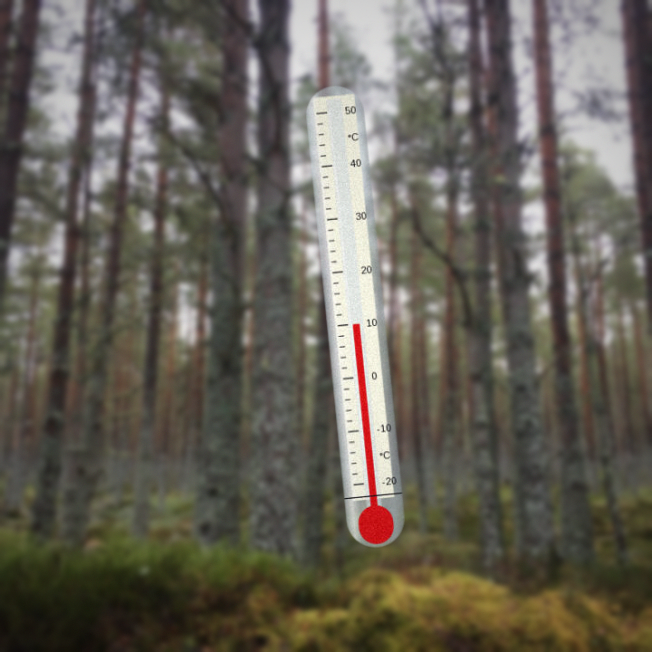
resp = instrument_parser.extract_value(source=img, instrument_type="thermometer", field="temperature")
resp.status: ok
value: 10 °C
